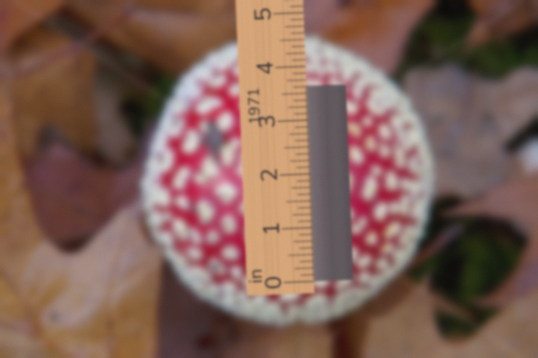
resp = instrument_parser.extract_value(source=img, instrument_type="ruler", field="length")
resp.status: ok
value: 3.625 in
